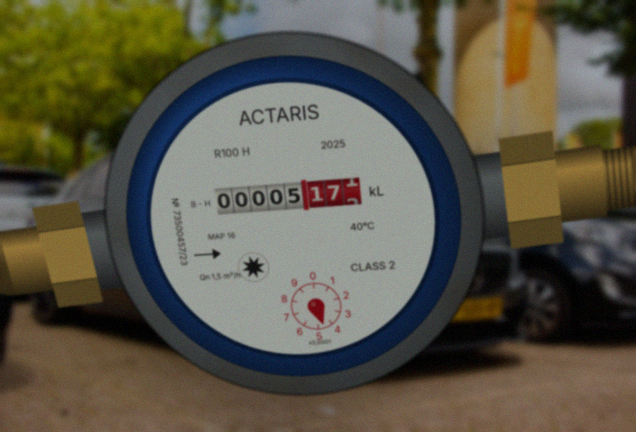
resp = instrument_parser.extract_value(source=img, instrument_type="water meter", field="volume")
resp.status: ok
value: 5.1714 kL
